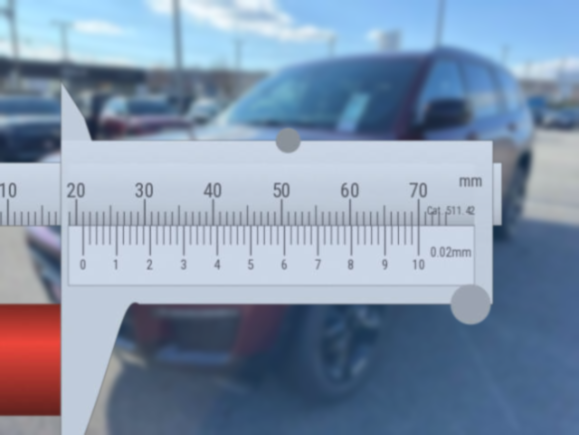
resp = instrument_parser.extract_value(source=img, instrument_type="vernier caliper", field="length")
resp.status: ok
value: 21.0 mm
